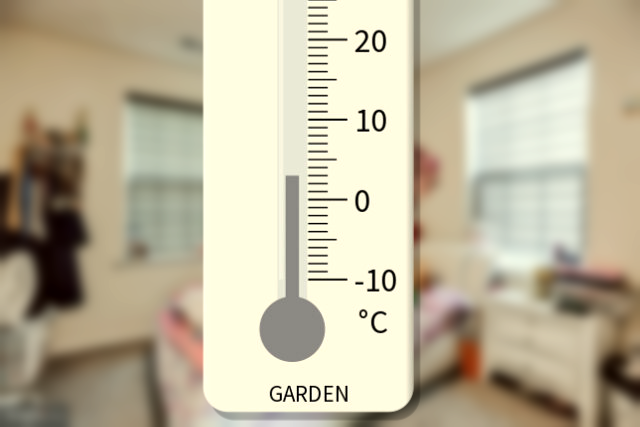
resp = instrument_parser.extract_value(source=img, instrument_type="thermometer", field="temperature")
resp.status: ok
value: 3 °C
